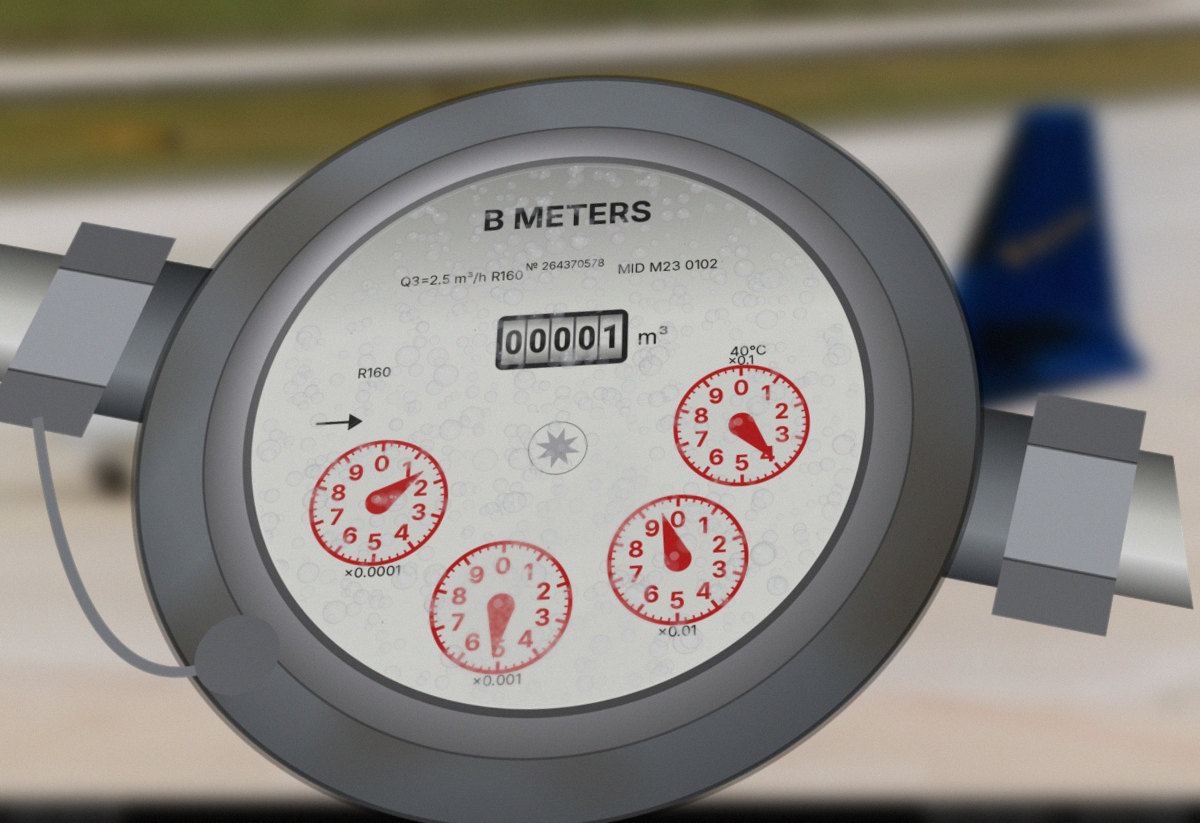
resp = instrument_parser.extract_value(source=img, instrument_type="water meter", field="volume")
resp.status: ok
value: 1.3951 m³
